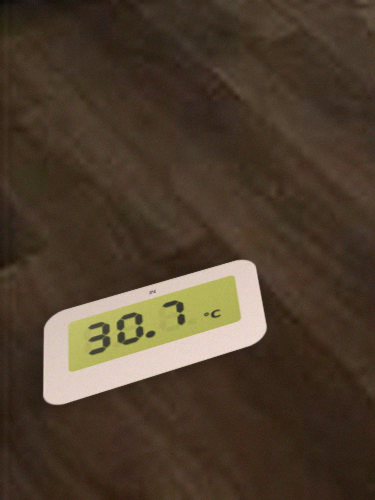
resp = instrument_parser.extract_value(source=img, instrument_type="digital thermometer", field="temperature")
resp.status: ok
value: 30.7 °C
